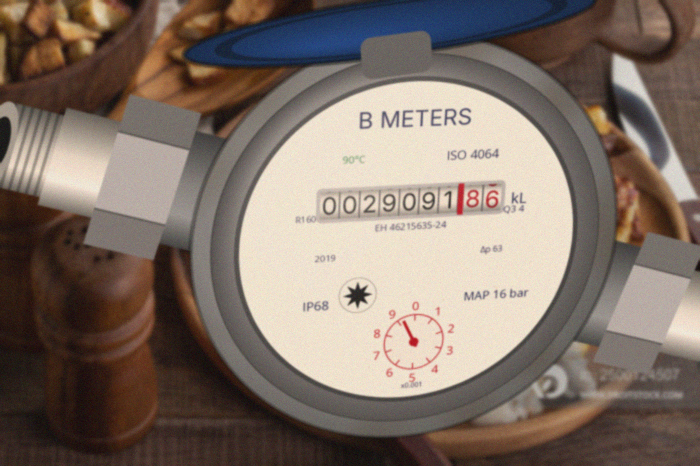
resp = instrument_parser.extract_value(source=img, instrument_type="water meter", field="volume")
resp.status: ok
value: 29091.859 kL
